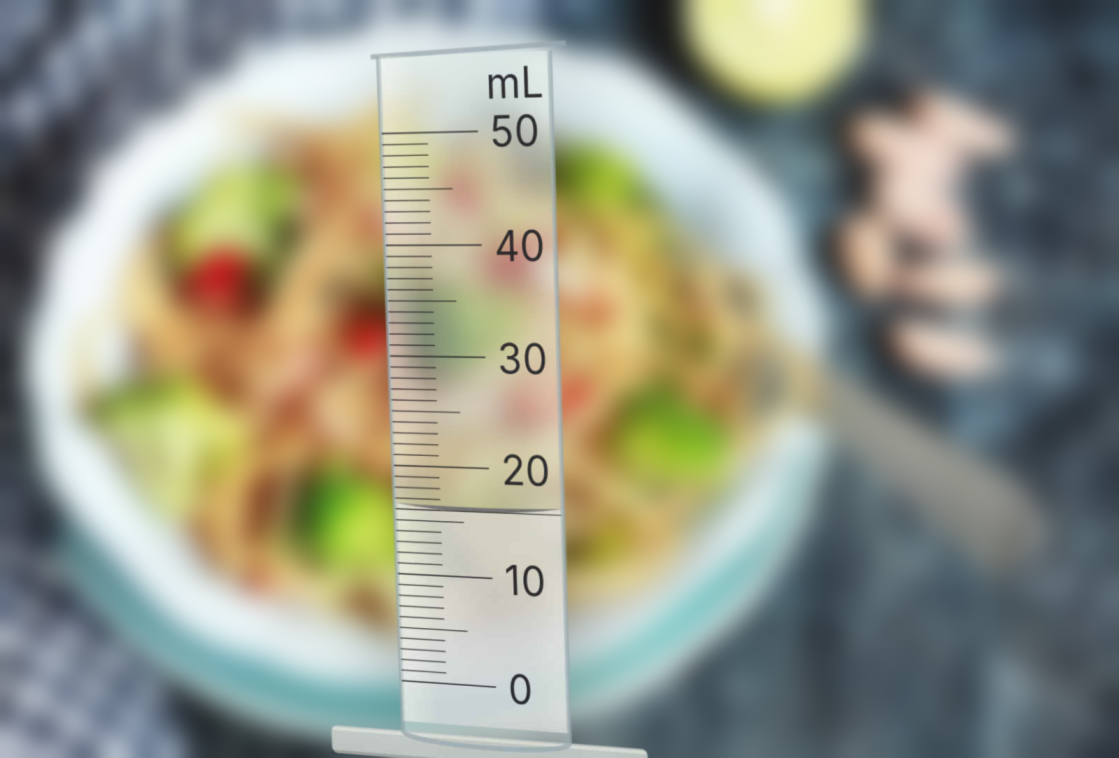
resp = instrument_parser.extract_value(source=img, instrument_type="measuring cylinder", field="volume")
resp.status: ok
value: 16 mL
